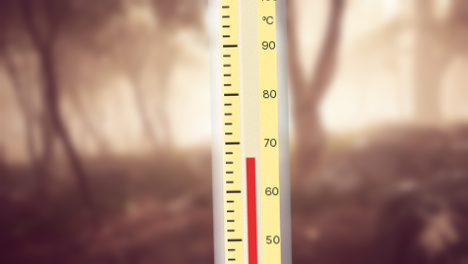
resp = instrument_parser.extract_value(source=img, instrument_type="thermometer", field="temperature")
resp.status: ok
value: 67 °C
